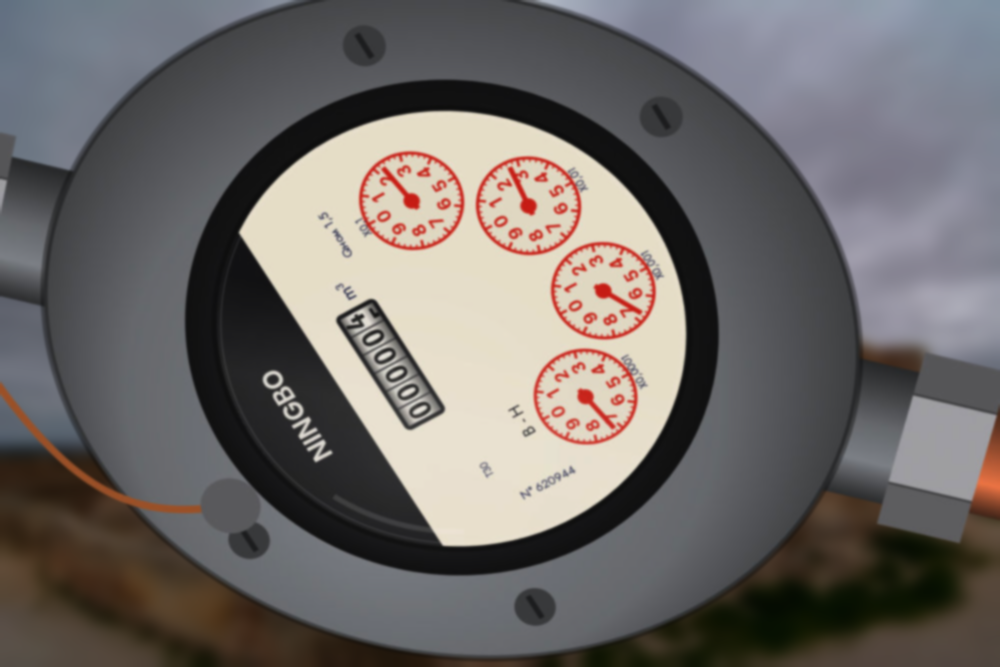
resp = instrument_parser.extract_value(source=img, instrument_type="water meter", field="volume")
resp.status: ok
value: 4.2267 m³
